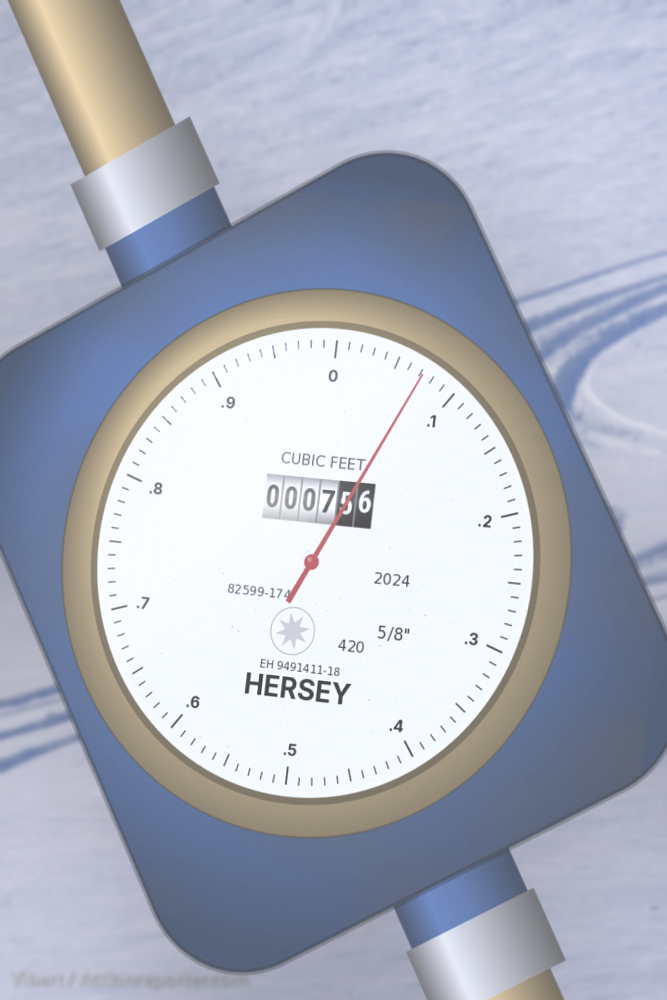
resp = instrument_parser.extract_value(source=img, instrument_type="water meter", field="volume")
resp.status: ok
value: 756.07 ft³
